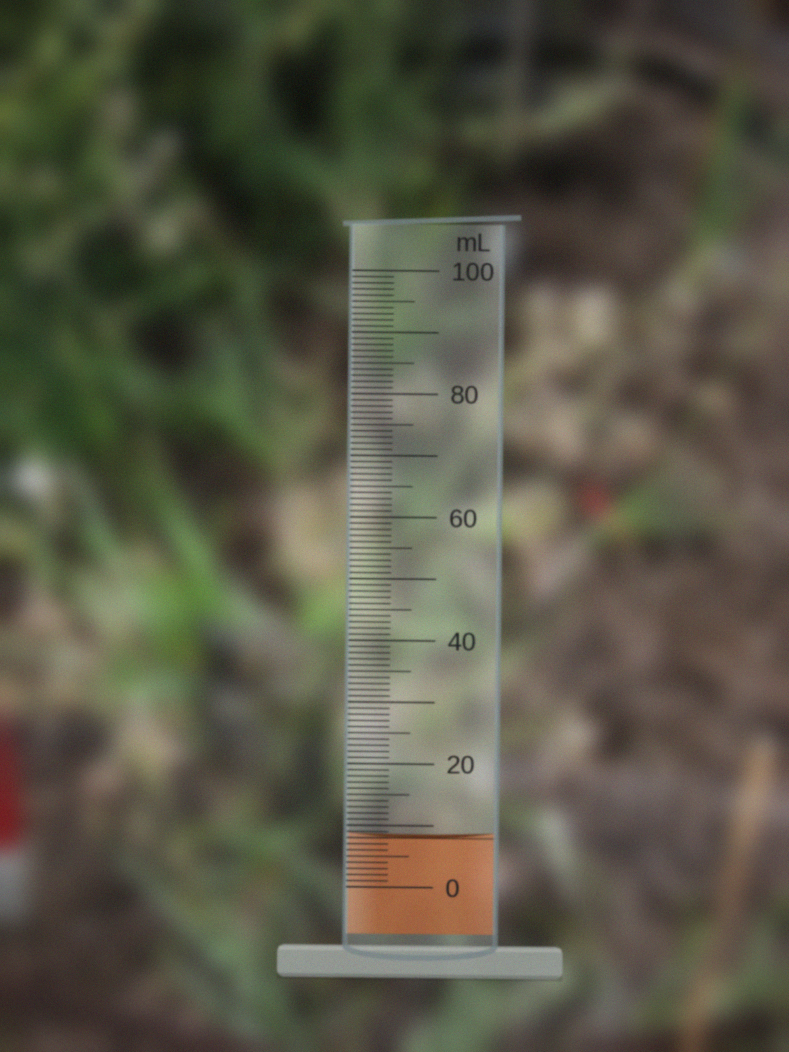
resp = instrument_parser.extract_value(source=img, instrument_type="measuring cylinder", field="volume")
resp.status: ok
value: 8 mL
